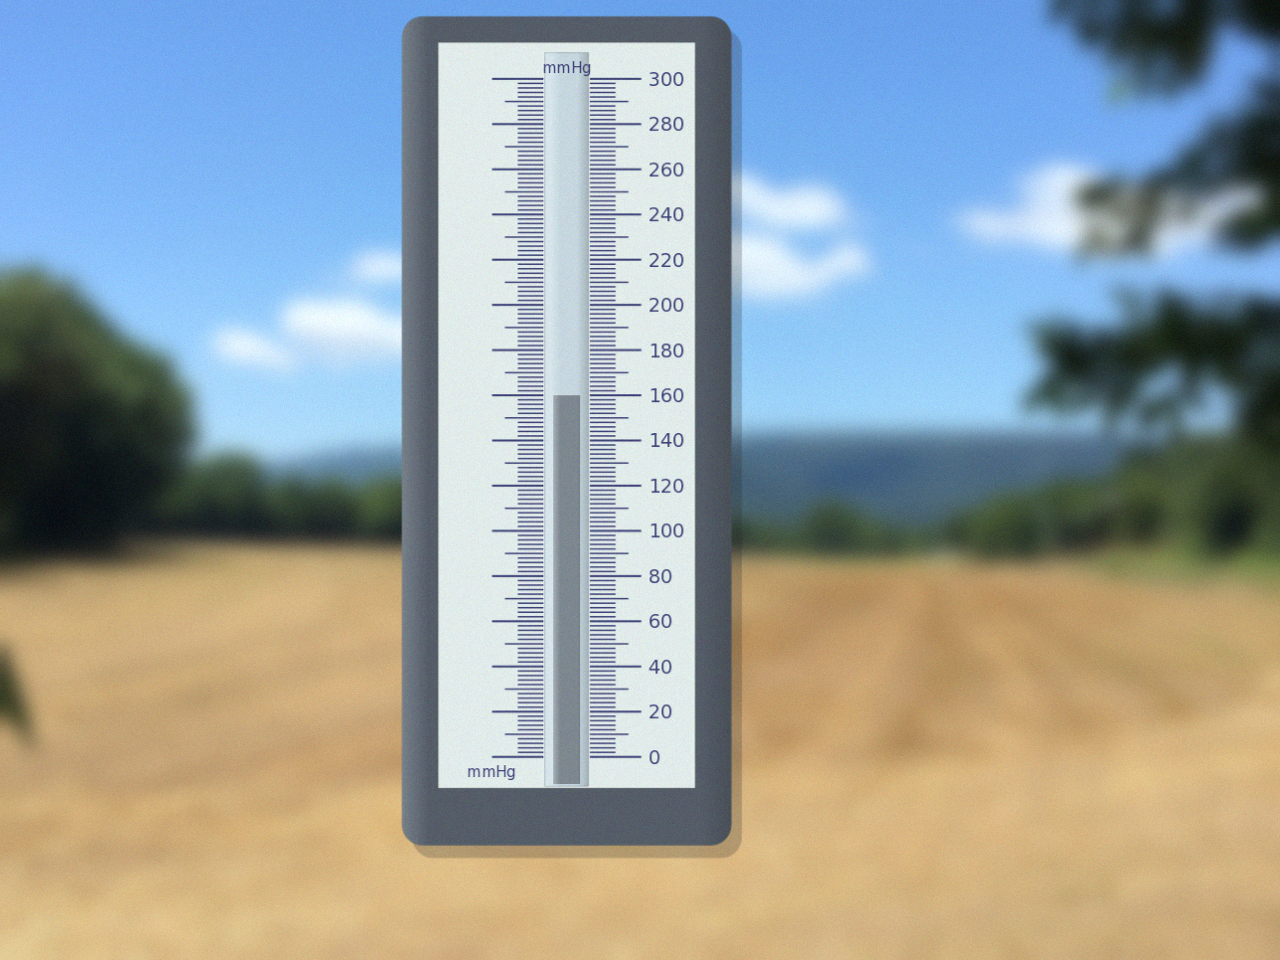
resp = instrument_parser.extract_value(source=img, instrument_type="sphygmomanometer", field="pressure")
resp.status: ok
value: 160 mmHg
